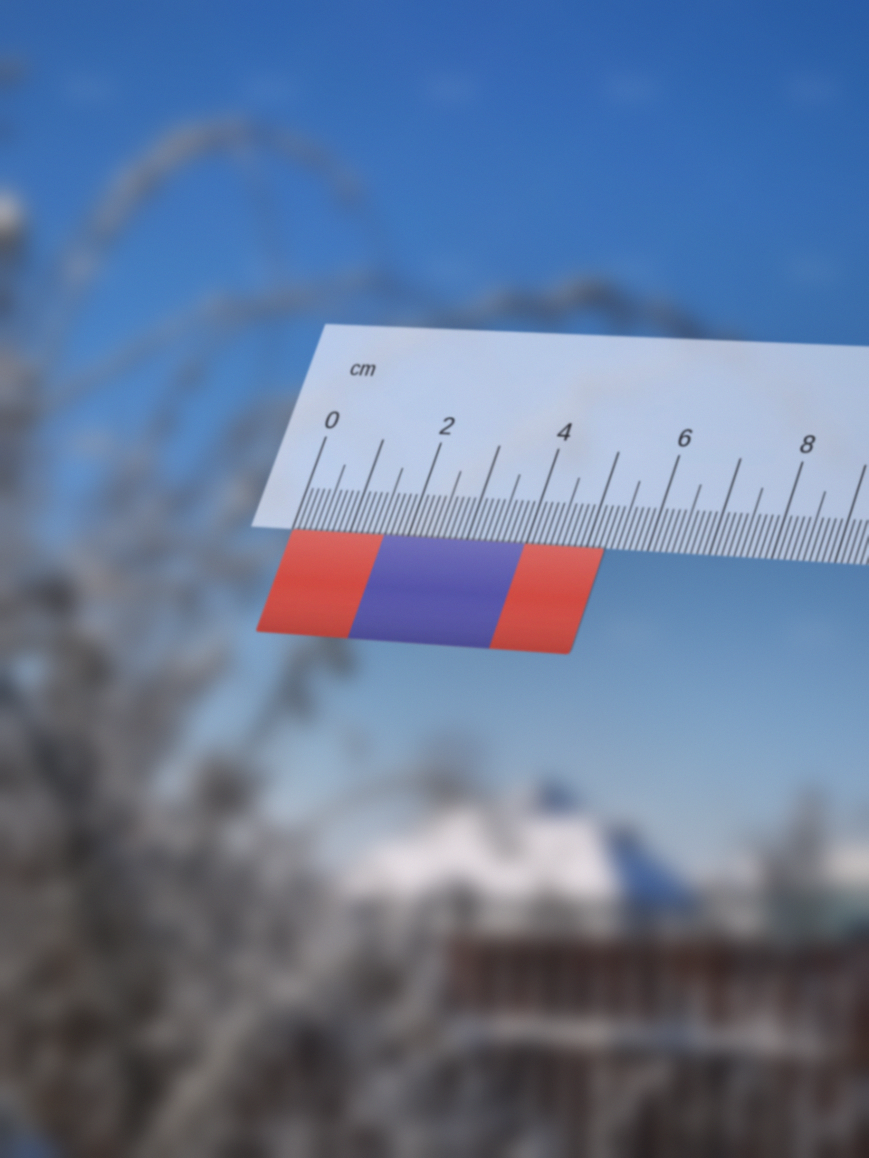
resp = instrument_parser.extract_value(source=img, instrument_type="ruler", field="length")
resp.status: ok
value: 5.3 cm
